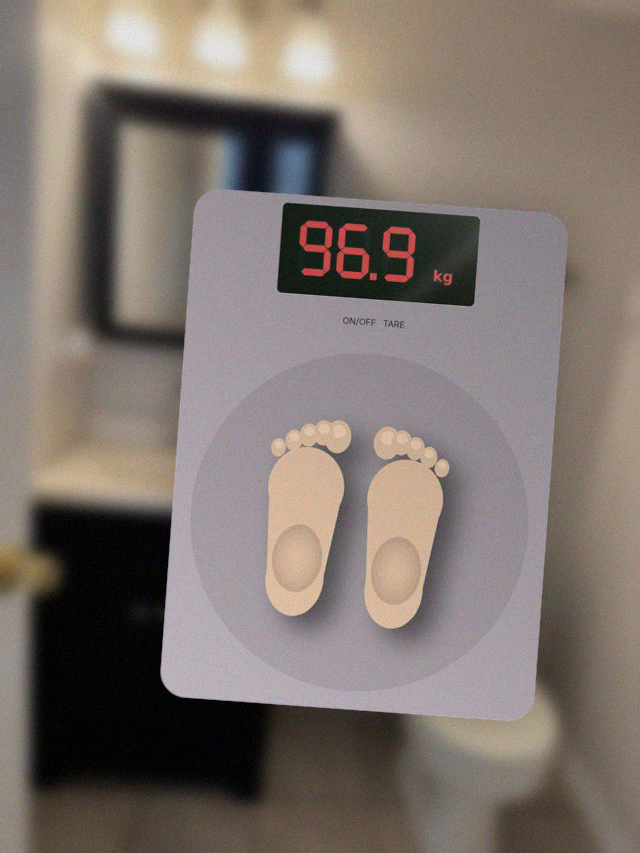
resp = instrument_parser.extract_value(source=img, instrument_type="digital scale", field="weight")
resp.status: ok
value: 96.9 kg
